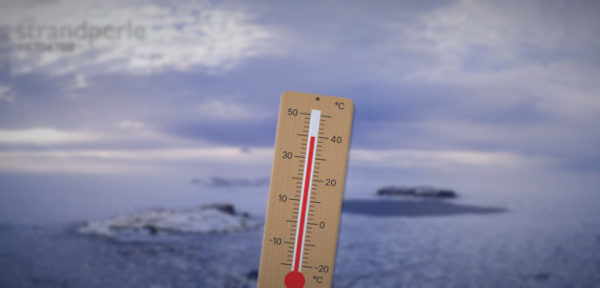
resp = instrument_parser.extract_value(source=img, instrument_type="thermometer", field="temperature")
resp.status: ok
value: 40 °C
